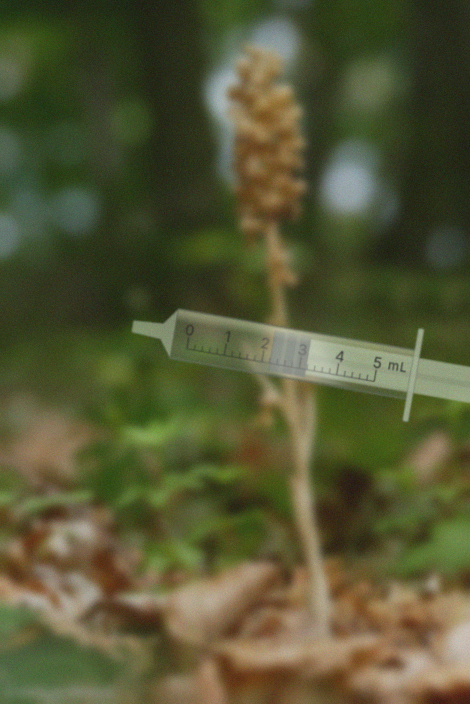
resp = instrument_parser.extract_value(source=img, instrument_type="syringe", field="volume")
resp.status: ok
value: 2.2 mL
